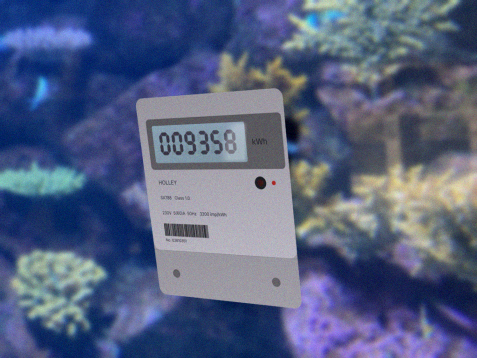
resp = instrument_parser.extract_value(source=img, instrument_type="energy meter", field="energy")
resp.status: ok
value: 9358 kWh
